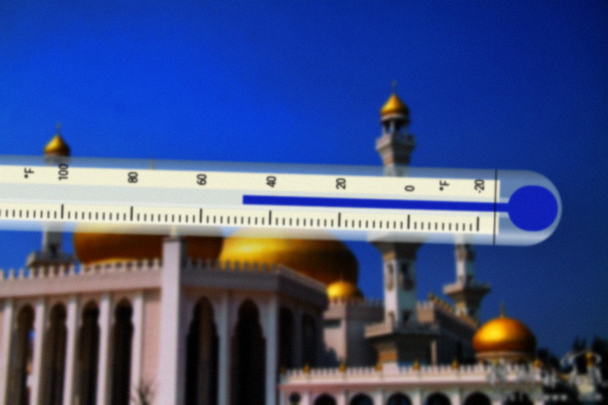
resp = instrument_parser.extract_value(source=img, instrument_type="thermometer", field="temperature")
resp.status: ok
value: 48 °F
